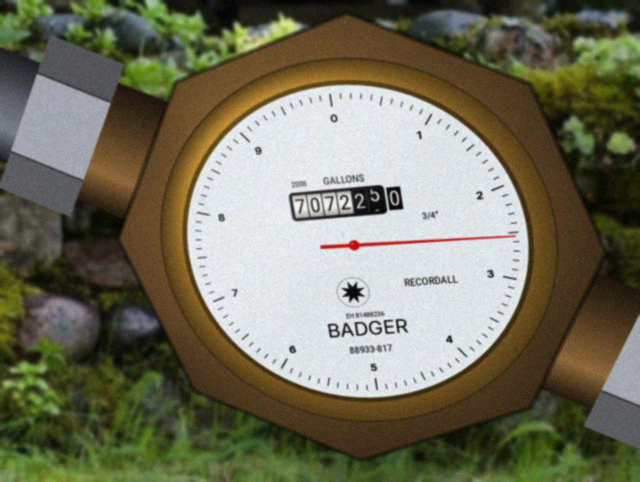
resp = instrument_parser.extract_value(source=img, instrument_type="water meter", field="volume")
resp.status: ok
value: 7072252.5 gal
